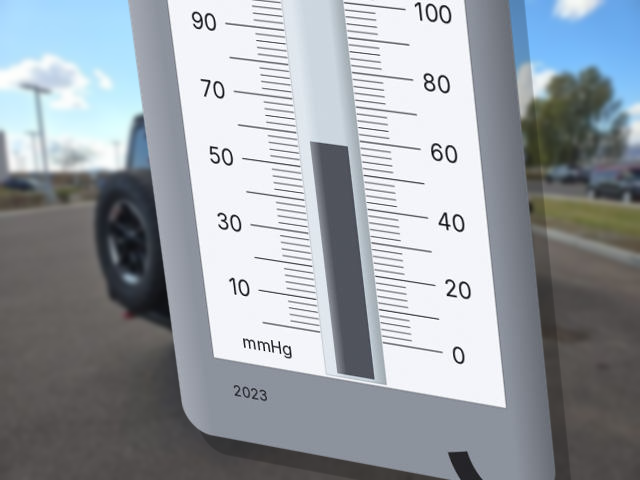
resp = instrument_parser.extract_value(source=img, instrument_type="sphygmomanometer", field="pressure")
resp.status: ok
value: 58 mmHg
